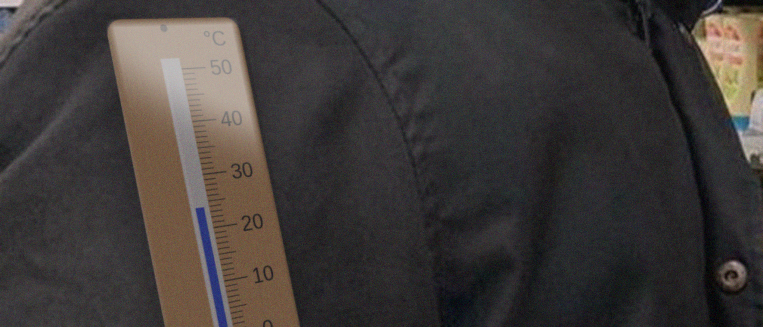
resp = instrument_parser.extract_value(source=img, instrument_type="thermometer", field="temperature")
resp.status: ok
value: 24 °C
